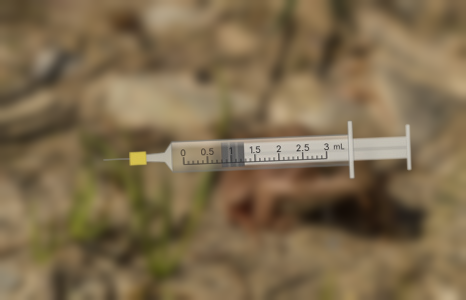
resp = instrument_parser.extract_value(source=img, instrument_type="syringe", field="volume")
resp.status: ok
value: 0.8 mL
